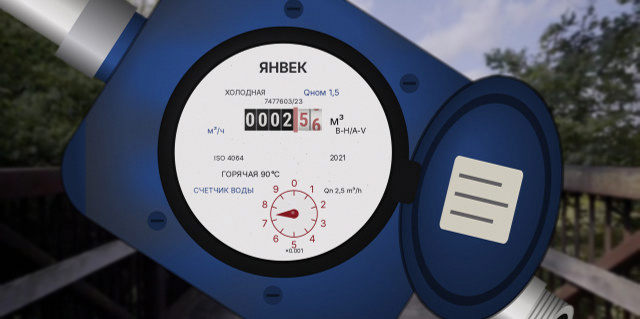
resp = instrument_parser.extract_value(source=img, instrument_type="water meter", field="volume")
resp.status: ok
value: 2.557 m³
